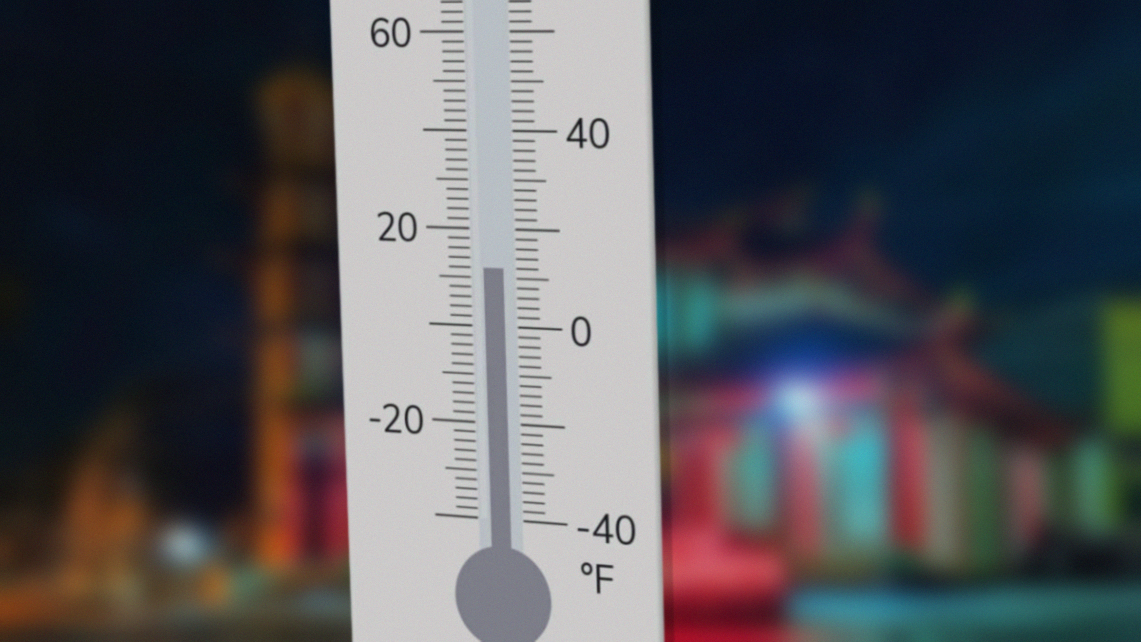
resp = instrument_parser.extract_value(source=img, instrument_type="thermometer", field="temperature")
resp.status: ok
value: 12 °F
